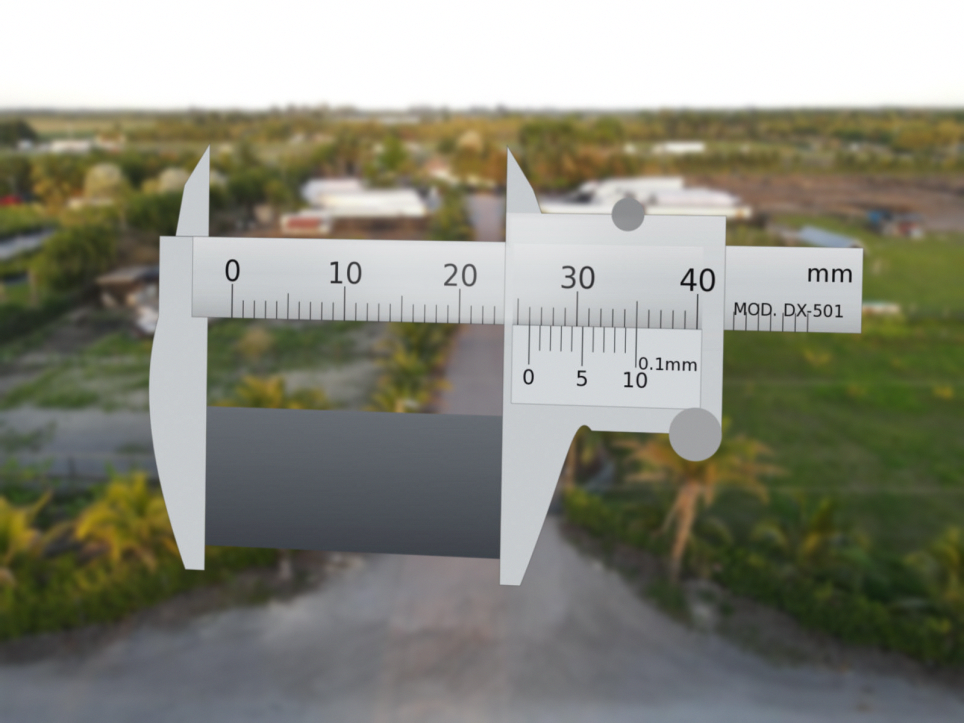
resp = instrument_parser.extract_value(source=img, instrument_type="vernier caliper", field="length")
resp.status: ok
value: 26.0 mm
